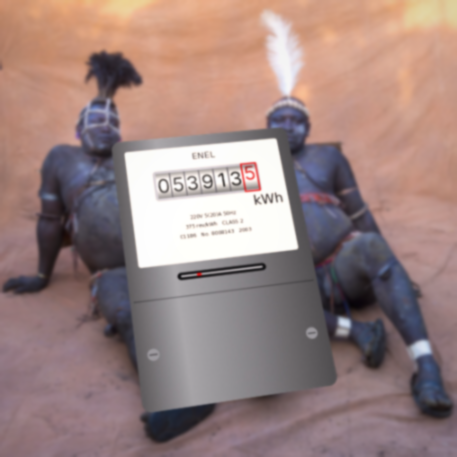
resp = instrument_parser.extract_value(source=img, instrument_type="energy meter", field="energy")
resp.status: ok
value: 53913.5 kWh
